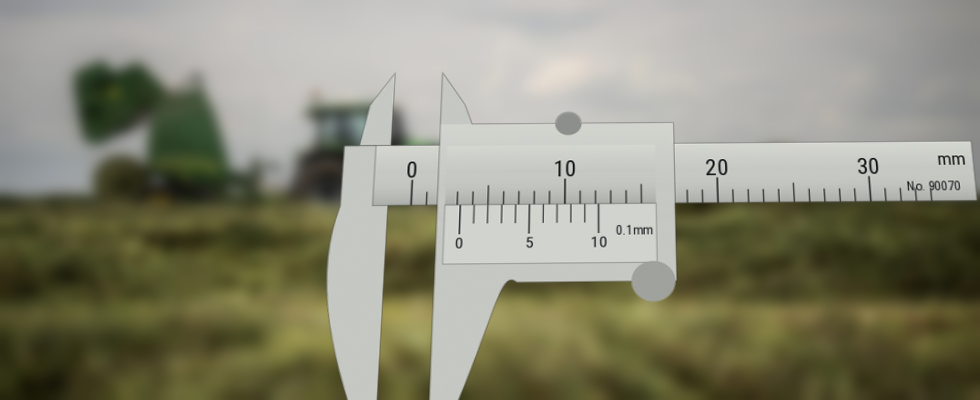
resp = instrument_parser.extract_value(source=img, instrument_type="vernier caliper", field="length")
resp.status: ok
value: 3.2 mm
